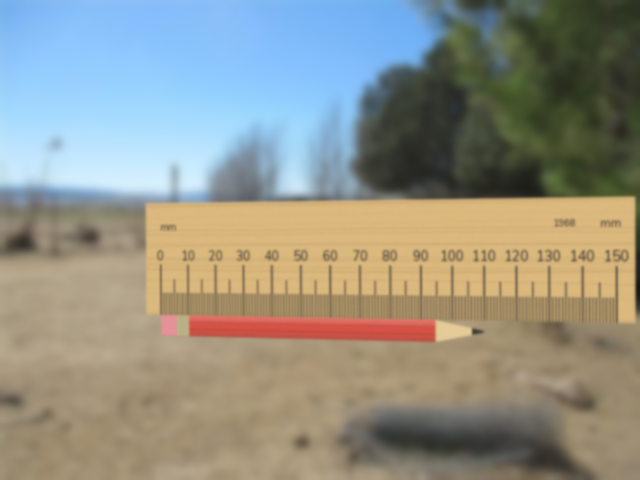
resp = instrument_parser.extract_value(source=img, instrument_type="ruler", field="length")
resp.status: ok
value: 110 mm
